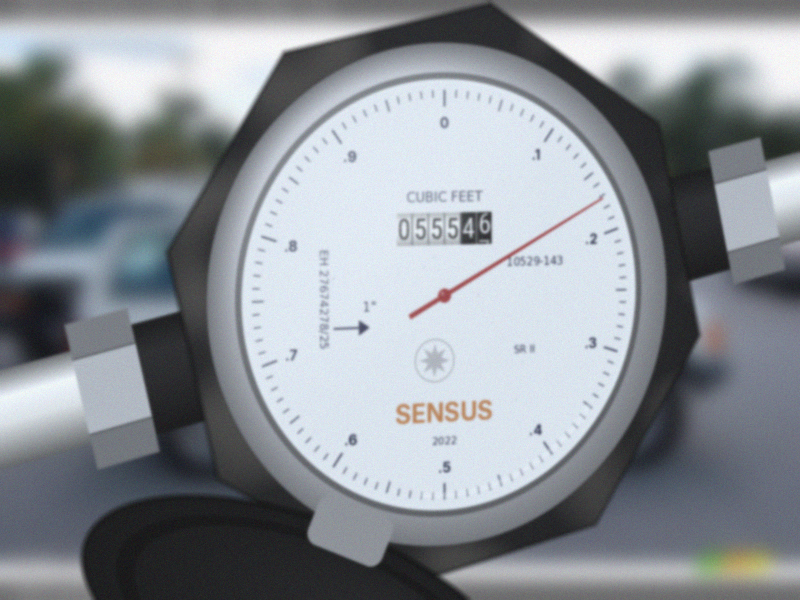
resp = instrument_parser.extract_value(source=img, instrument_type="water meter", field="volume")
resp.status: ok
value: 55546.17 ft³
